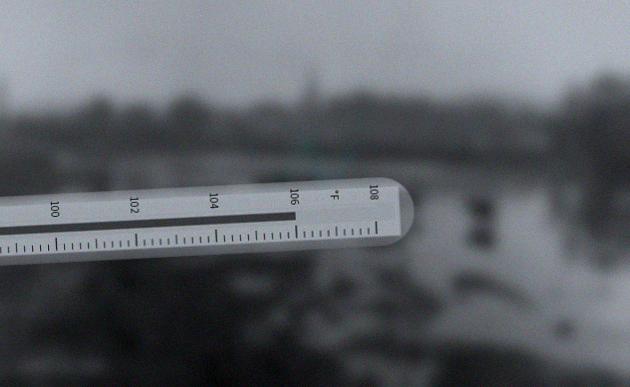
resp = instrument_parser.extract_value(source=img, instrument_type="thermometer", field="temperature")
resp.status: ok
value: 106 °F
